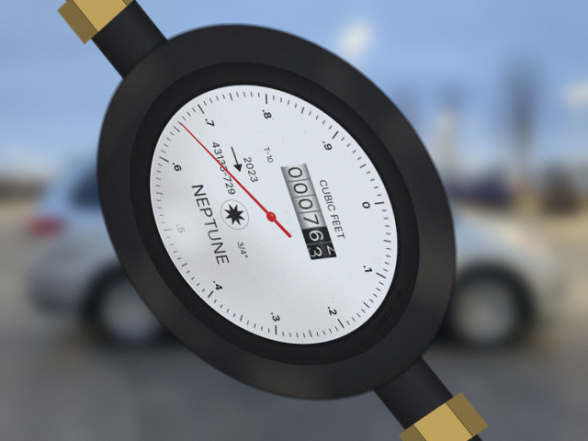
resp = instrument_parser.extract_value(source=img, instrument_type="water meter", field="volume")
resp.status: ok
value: 762.66 ft³
